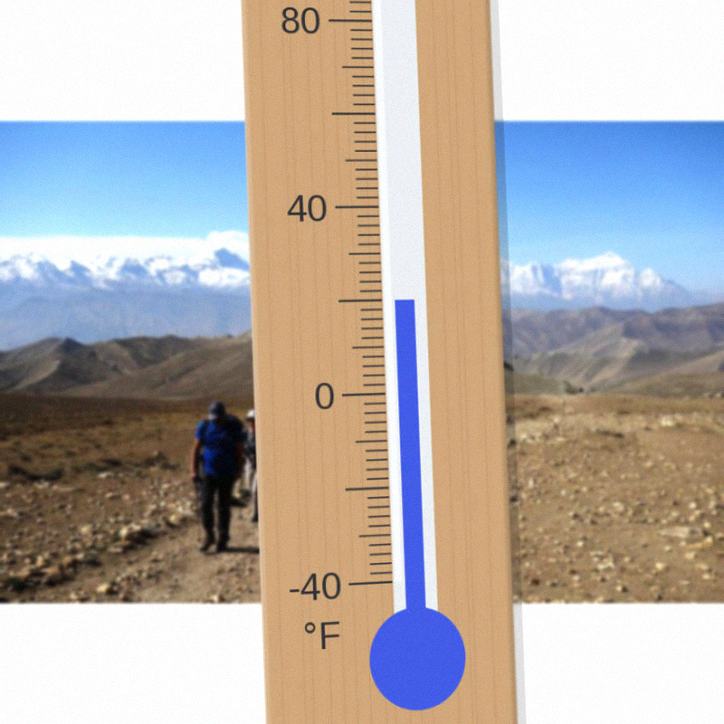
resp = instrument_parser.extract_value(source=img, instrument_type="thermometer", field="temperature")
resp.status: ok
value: 20 °F
